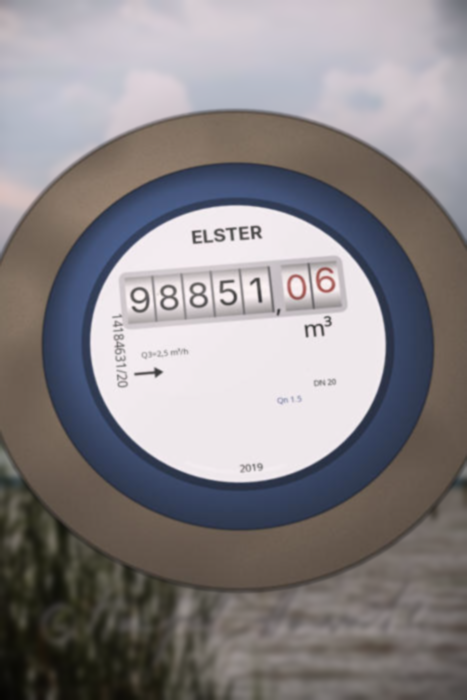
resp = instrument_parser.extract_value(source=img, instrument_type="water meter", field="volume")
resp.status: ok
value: 98851.06 m³
